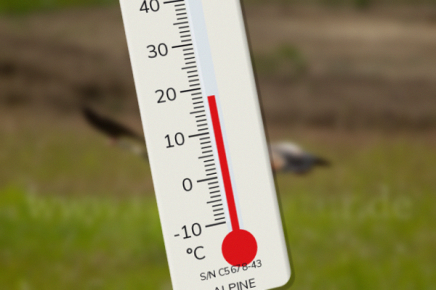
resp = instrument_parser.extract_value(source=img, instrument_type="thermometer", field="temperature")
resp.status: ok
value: 18 °C
